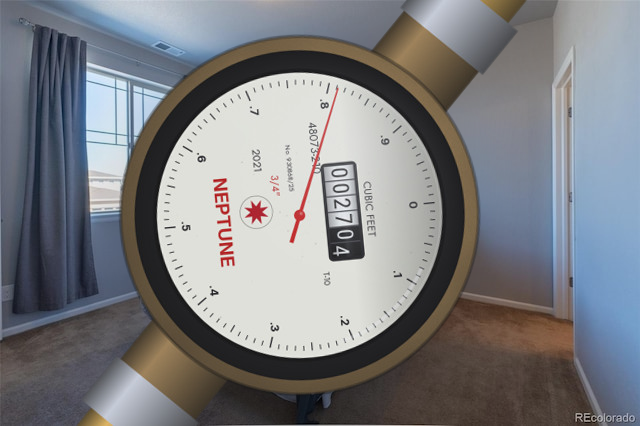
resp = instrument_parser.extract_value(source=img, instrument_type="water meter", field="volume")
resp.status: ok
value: 2703.81 ft³
